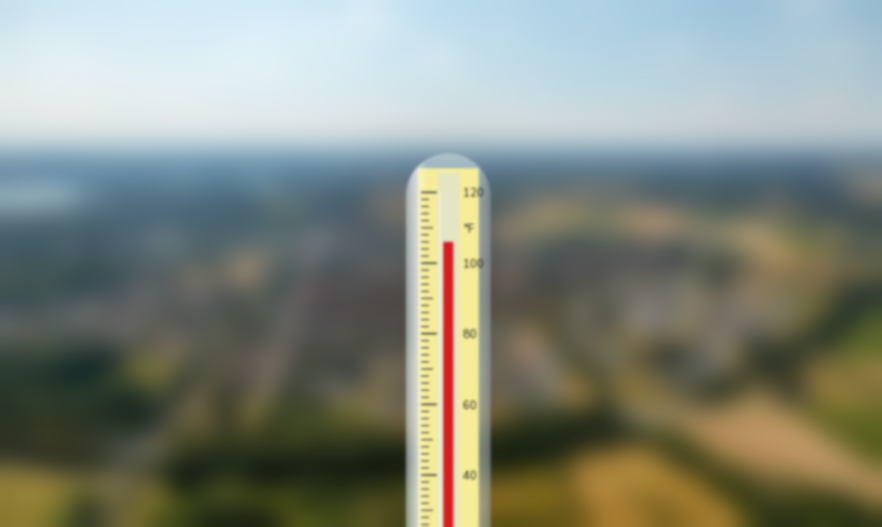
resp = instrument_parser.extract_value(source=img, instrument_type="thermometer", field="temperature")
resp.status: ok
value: 106 °F
